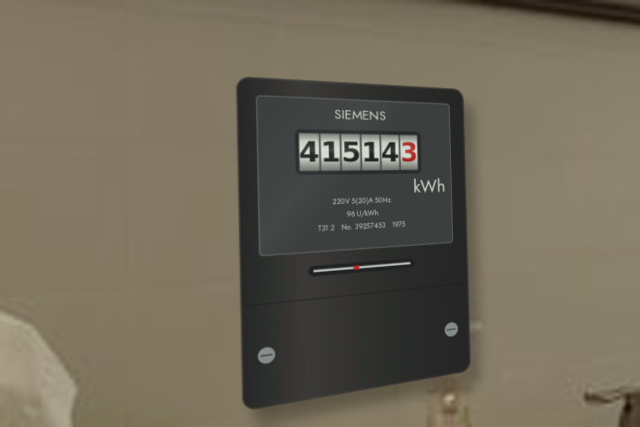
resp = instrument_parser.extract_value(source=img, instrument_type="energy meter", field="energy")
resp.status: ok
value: 41514.3 kWh
